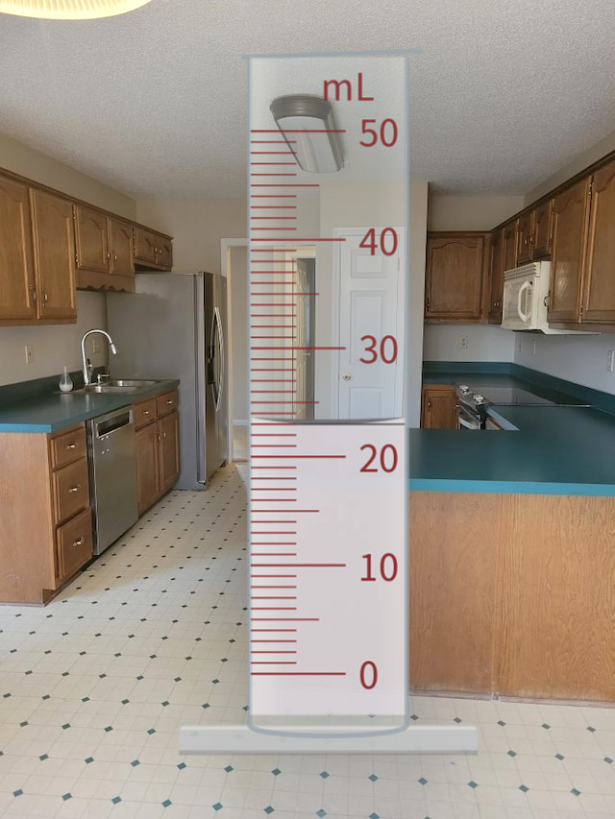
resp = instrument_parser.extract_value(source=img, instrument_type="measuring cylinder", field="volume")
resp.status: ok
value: 23 mL
